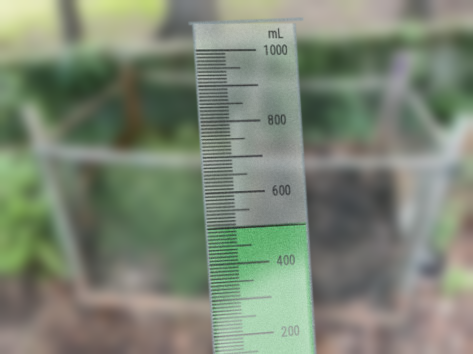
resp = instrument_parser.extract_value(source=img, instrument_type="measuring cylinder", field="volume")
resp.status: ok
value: 500 mL
